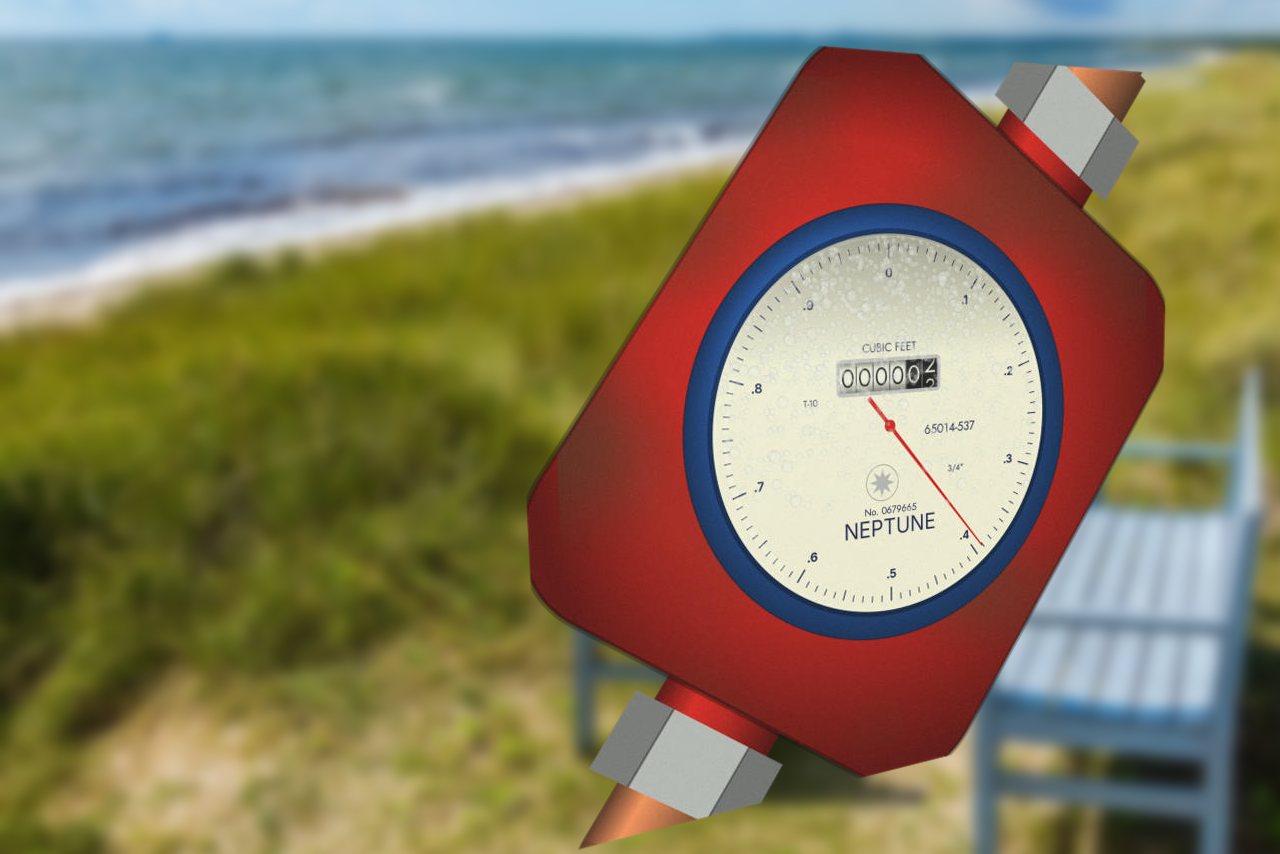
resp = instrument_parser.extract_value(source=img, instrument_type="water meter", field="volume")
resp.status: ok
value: 2.39 ft³
